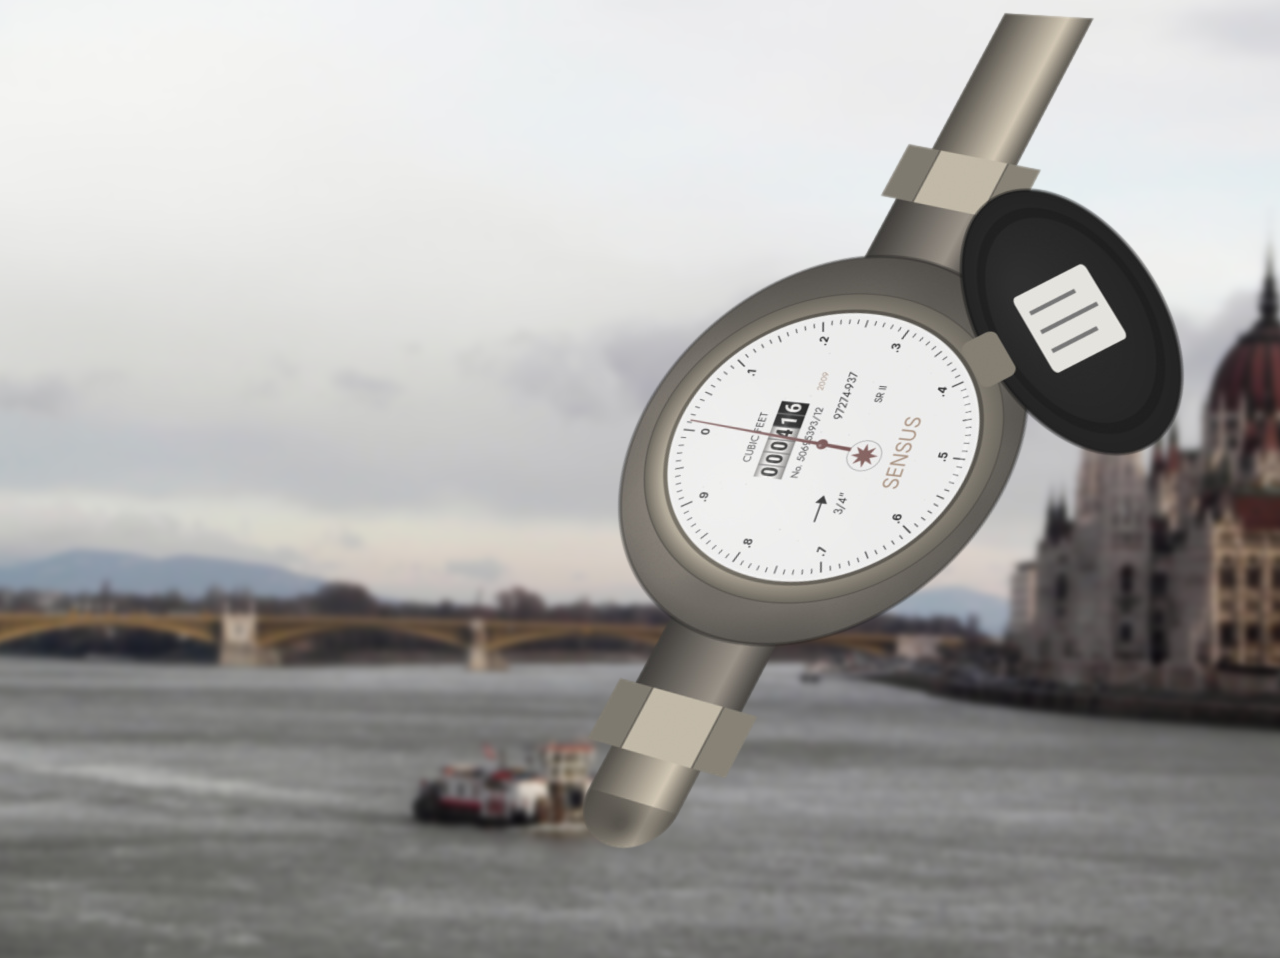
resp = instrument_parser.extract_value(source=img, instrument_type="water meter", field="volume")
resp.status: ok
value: 416.01 ft³
